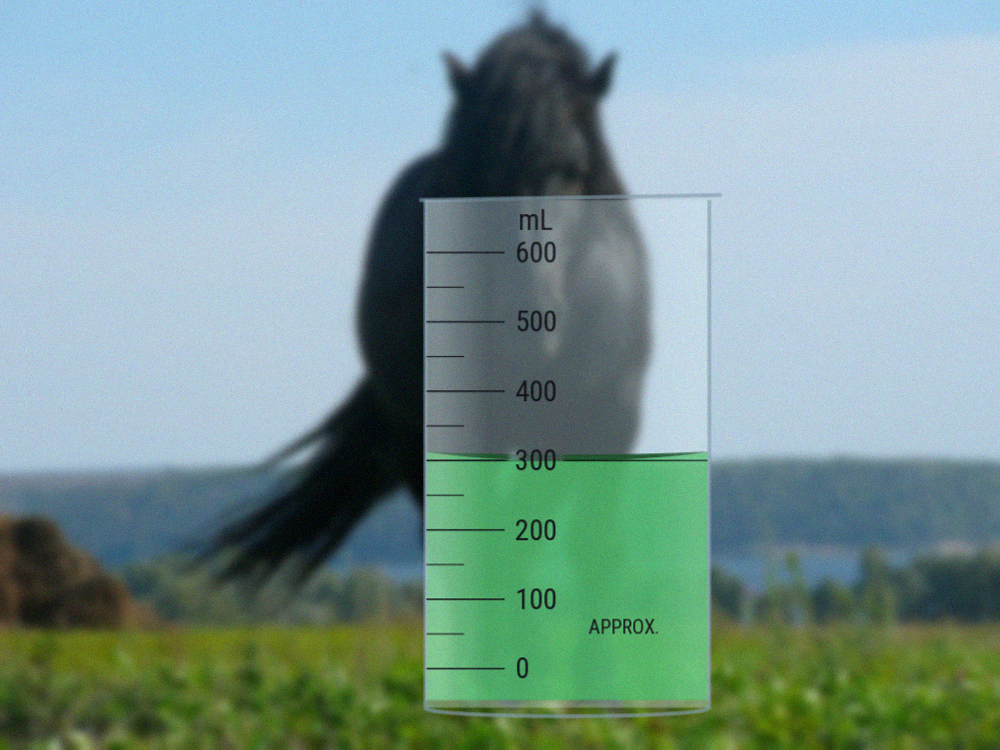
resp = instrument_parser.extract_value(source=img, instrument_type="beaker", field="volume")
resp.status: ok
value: 300 mL
